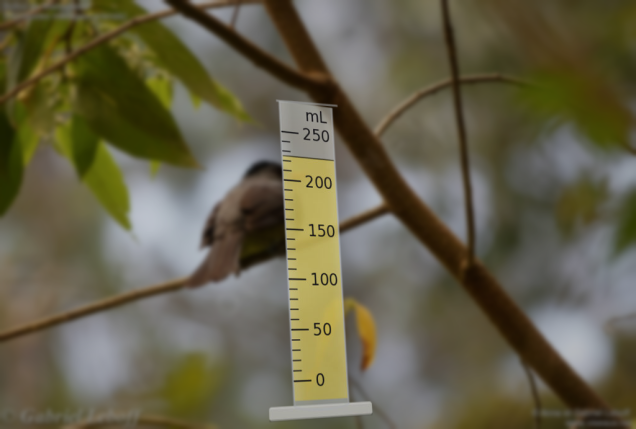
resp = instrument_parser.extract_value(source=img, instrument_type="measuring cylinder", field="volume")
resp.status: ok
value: 225 mL
